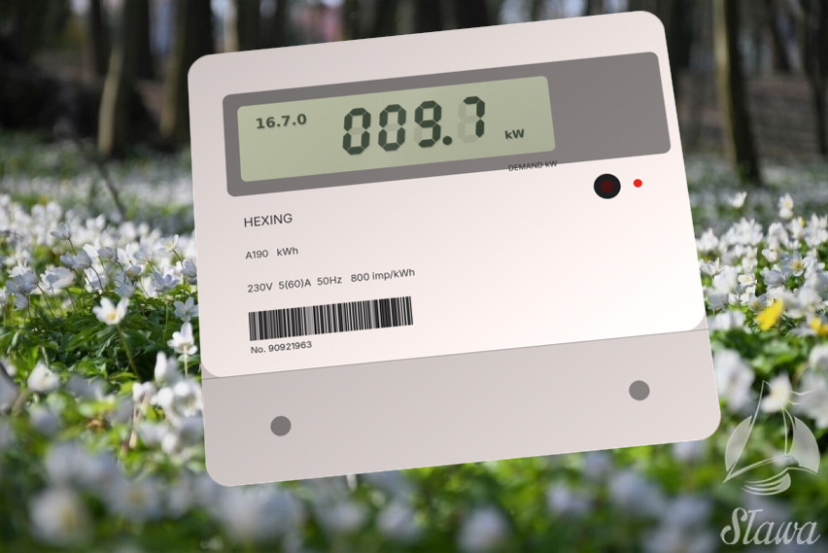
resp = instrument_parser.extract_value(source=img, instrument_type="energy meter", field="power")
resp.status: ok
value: 9.7 kW
